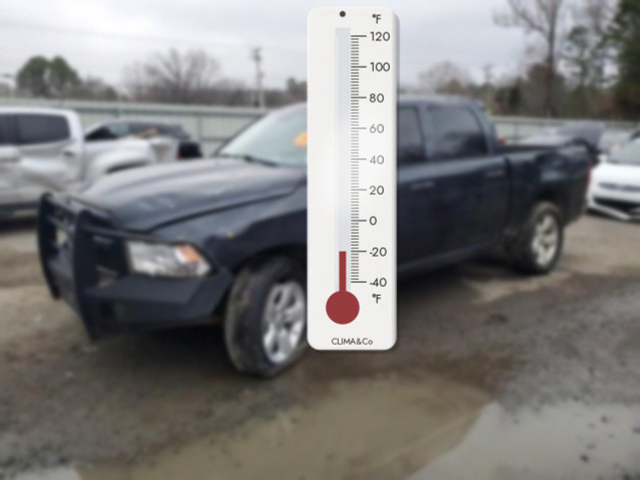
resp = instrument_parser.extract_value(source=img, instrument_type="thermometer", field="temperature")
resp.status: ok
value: -20 °F
